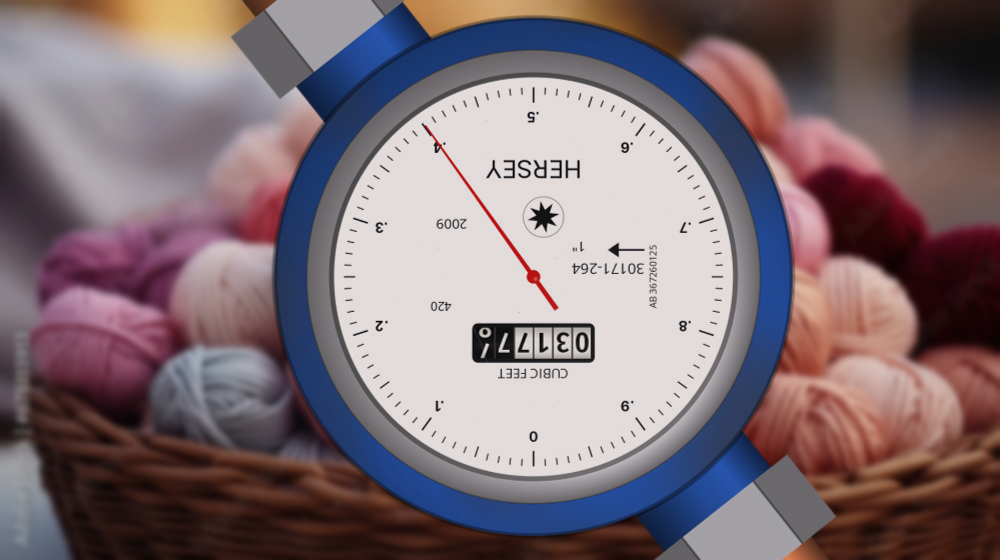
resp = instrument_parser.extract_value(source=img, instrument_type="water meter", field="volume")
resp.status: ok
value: 31777.40 ft³
